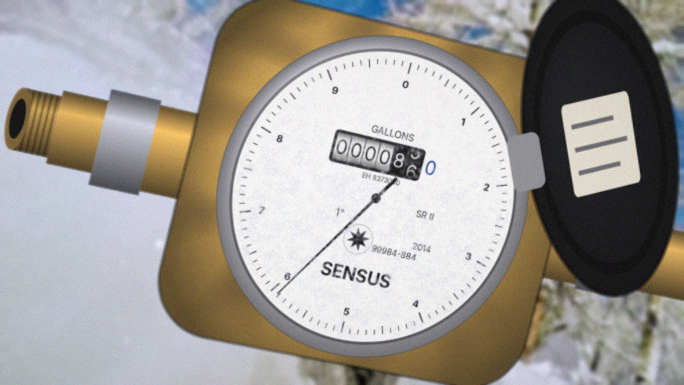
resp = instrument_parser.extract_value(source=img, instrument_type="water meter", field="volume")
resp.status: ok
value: 855.9 gal
